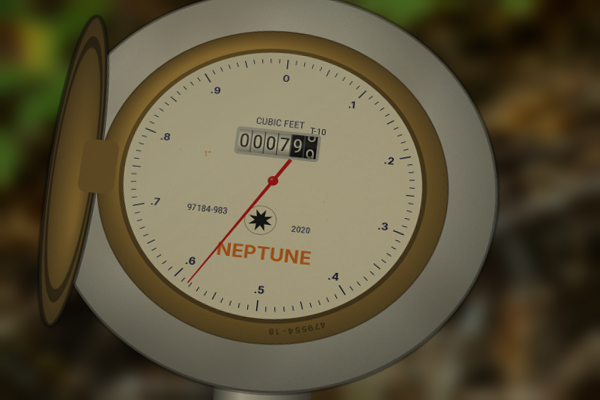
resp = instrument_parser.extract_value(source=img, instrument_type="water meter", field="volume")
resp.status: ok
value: 798.58 ft³
